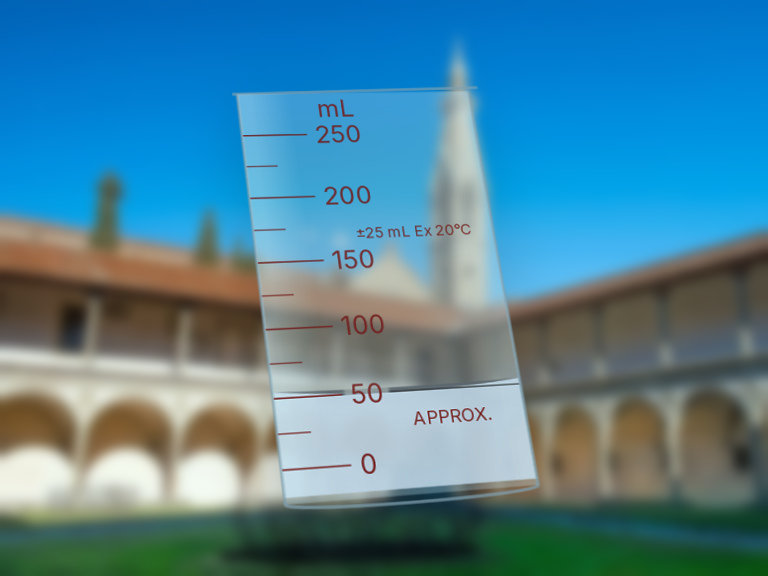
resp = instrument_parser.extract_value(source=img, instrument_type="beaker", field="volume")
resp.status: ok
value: 50 mL
